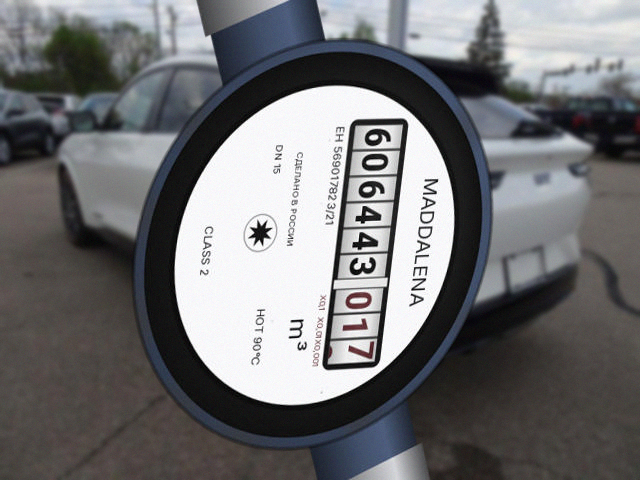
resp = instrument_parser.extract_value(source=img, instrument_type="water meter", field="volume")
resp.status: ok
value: 606443.017 m³
